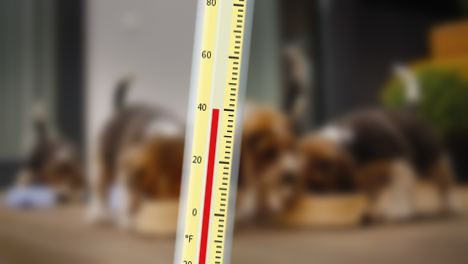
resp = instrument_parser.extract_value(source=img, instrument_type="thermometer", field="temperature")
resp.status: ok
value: 40 °F
